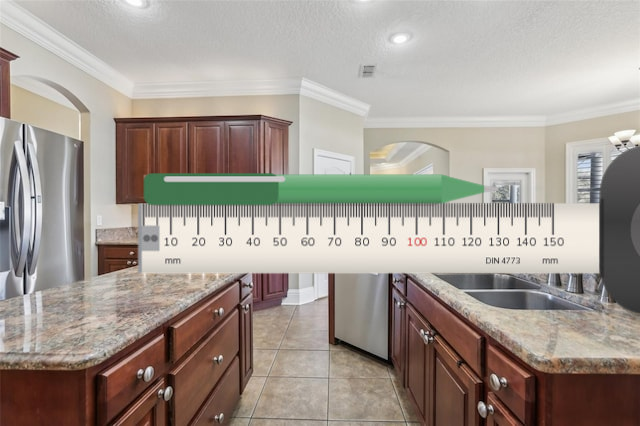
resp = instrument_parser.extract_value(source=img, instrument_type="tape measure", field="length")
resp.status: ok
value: 130 mm
